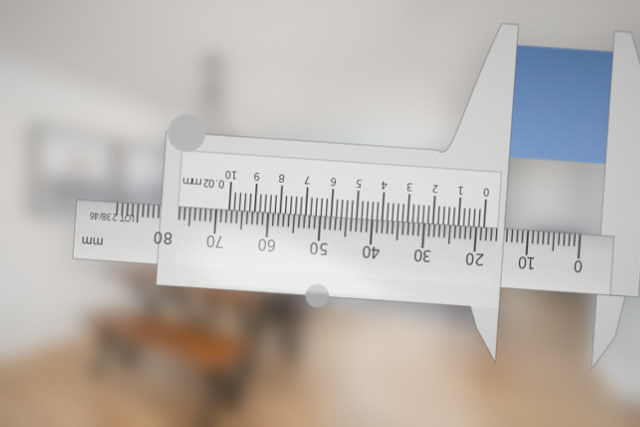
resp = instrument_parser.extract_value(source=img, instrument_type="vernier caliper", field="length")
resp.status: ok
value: 18.5 mm
